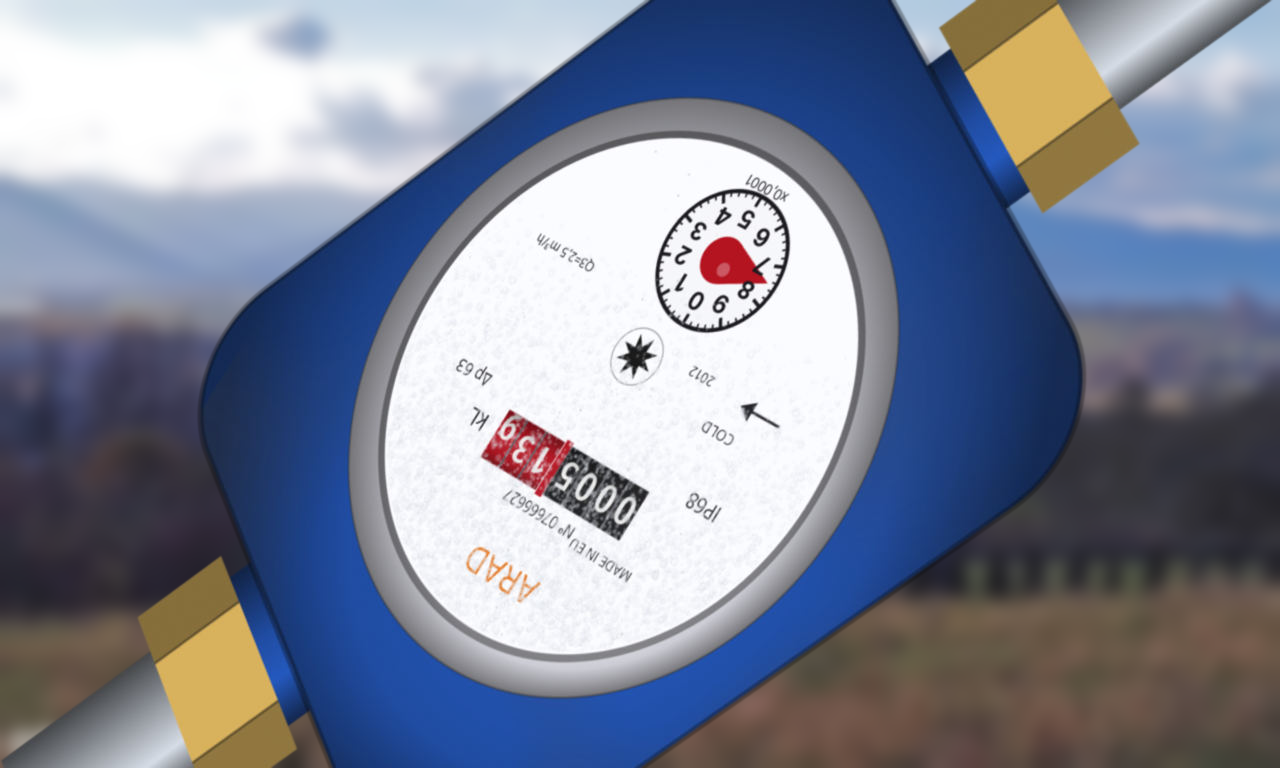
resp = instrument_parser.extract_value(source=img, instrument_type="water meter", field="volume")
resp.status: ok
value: 5.1387 kL
